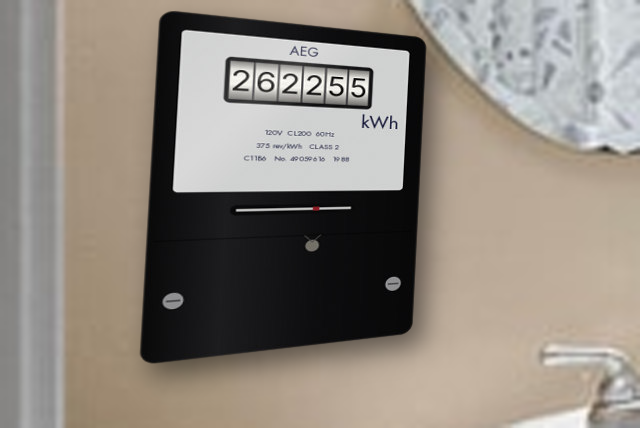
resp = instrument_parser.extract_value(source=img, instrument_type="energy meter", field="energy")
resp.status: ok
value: 262255 kWh
